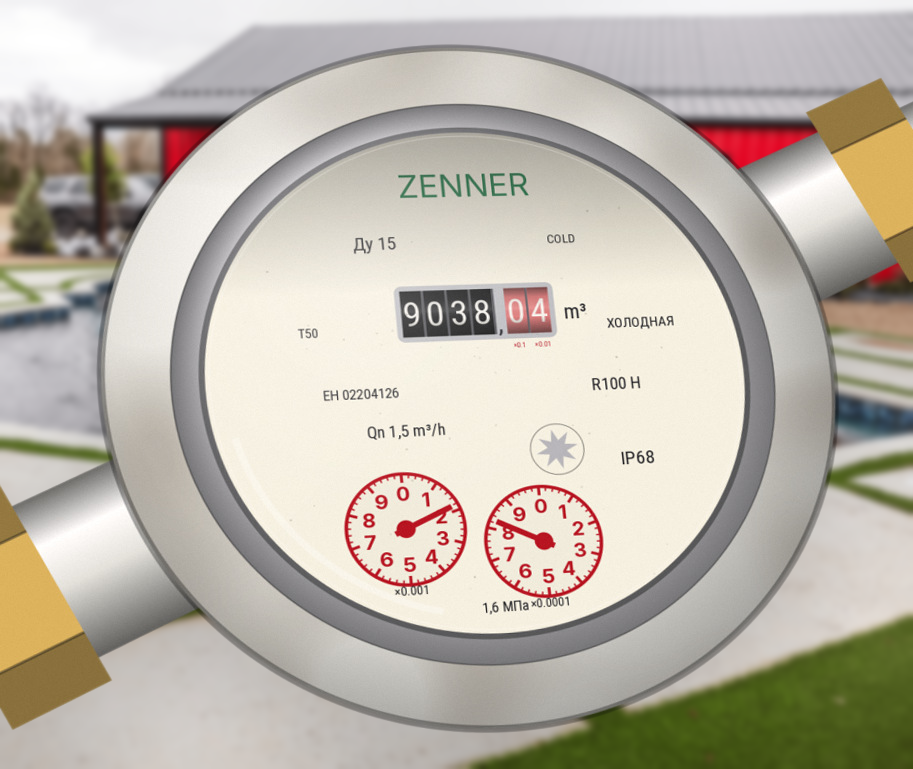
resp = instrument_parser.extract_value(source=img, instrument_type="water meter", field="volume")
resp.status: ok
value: 9038.0418 m³
